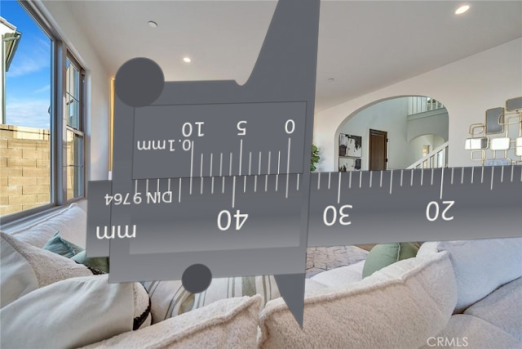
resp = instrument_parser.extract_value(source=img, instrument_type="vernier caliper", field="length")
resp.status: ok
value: 35.0 mm
